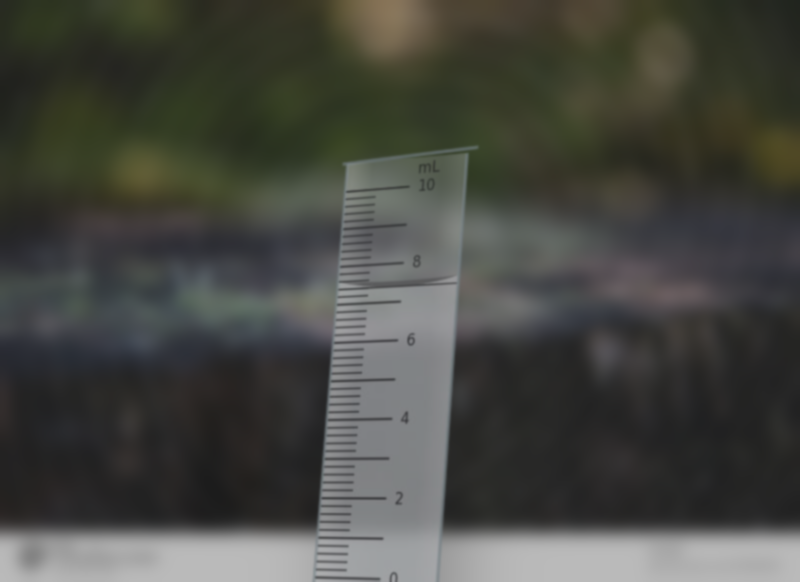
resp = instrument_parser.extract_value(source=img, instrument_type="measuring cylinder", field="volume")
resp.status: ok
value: 7.4 mL
